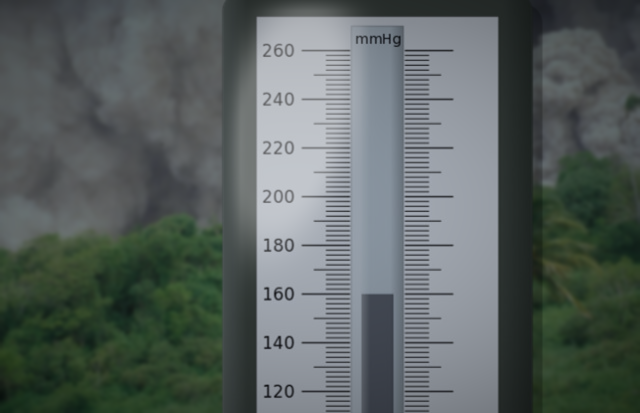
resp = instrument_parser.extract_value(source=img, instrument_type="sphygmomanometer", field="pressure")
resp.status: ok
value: 160 mmHg
